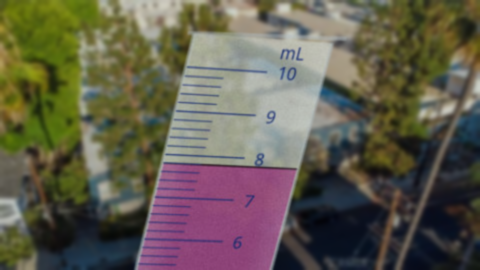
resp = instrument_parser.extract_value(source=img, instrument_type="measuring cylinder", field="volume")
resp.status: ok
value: 7.8 mL
